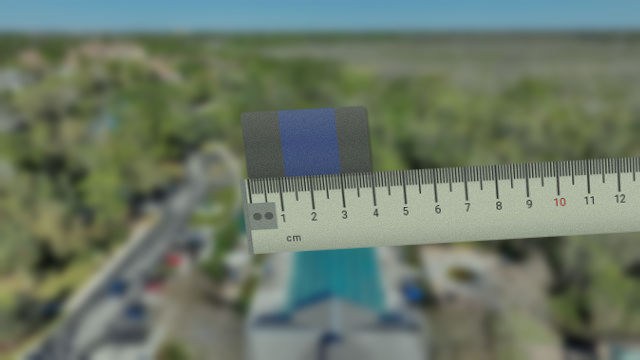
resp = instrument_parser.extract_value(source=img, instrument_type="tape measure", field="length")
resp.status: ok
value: 4 cm
